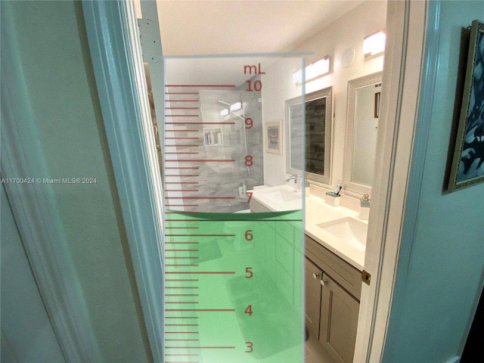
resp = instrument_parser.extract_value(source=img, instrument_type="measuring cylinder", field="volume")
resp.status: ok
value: 6.4 mL
